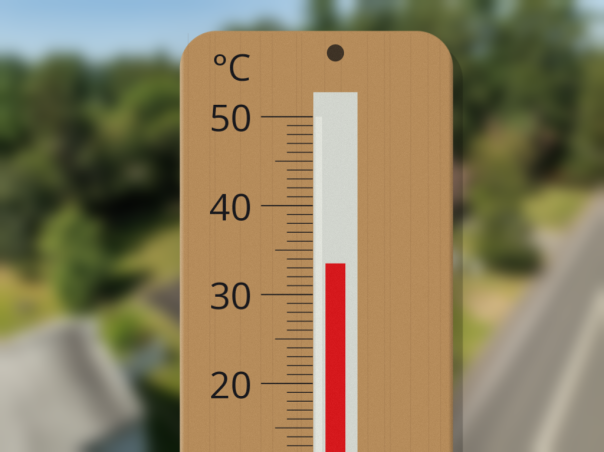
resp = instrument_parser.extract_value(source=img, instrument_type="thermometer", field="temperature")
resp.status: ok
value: 33.5 °C
